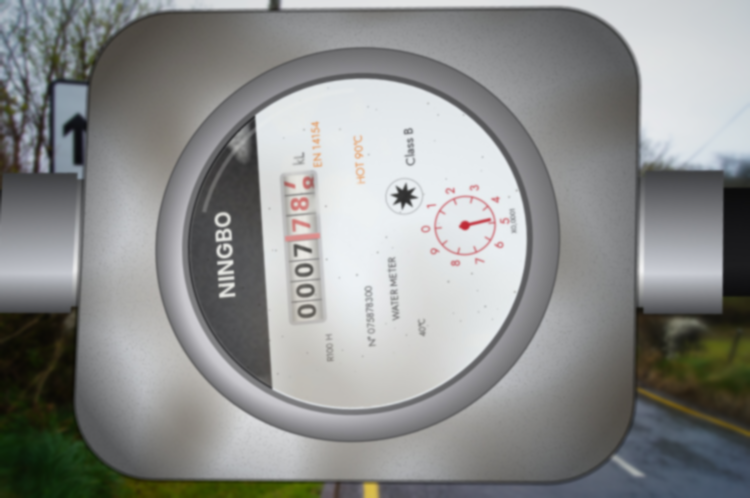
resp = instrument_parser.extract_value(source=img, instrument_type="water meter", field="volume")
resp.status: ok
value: 7.7874 kL
